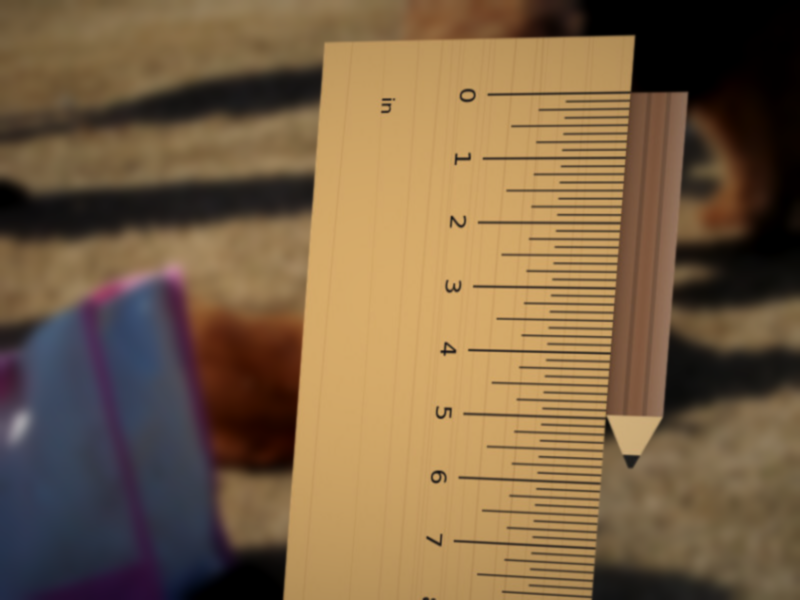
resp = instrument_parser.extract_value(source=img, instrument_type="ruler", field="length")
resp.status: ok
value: 5.75 in
